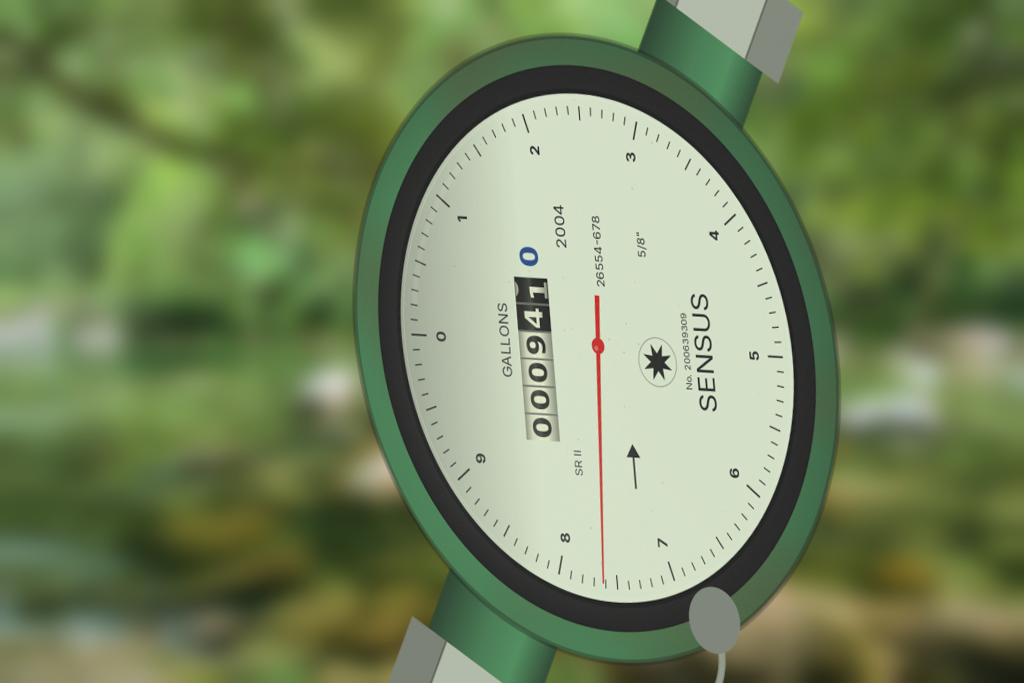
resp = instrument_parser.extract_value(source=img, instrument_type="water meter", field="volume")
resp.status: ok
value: 9407.6 gal
